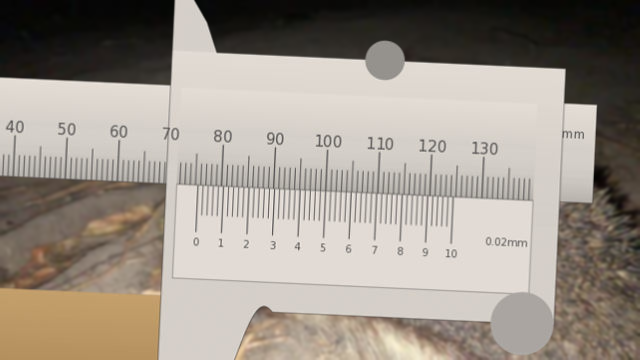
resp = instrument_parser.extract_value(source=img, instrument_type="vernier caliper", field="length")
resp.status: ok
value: 75.5 mm
